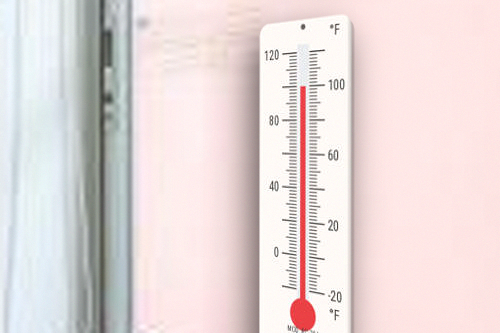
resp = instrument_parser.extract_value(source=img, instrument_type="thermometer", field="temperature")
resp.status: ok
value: 100 °F
